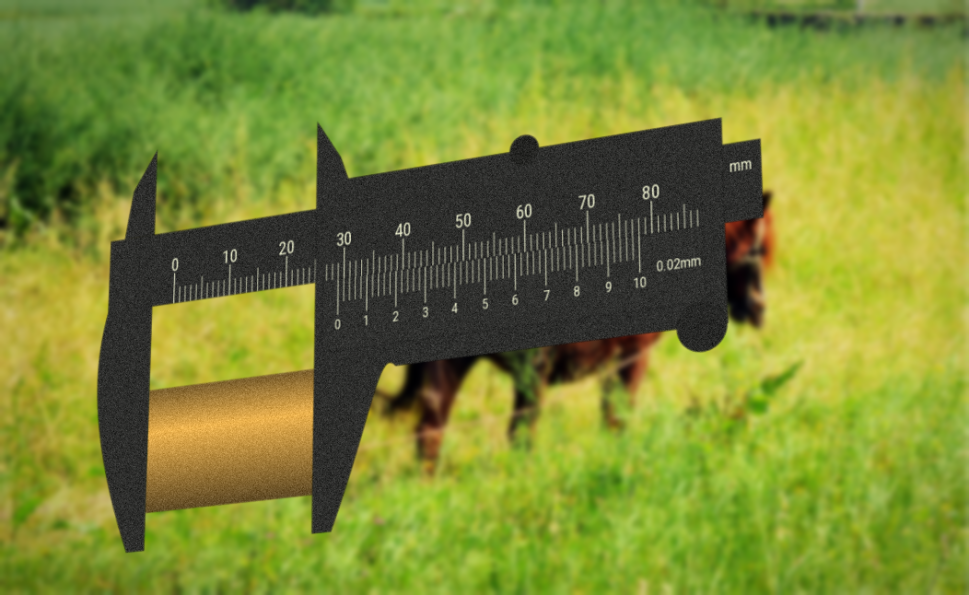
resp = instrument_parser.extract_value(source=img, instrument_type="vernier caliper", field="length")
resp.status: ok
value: 29.0 mm
